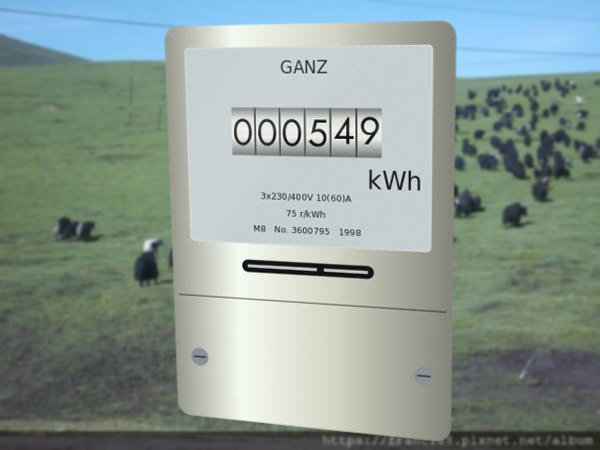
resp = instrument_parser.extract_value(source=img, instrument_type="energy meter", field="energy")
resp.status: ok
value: 549 kWh
